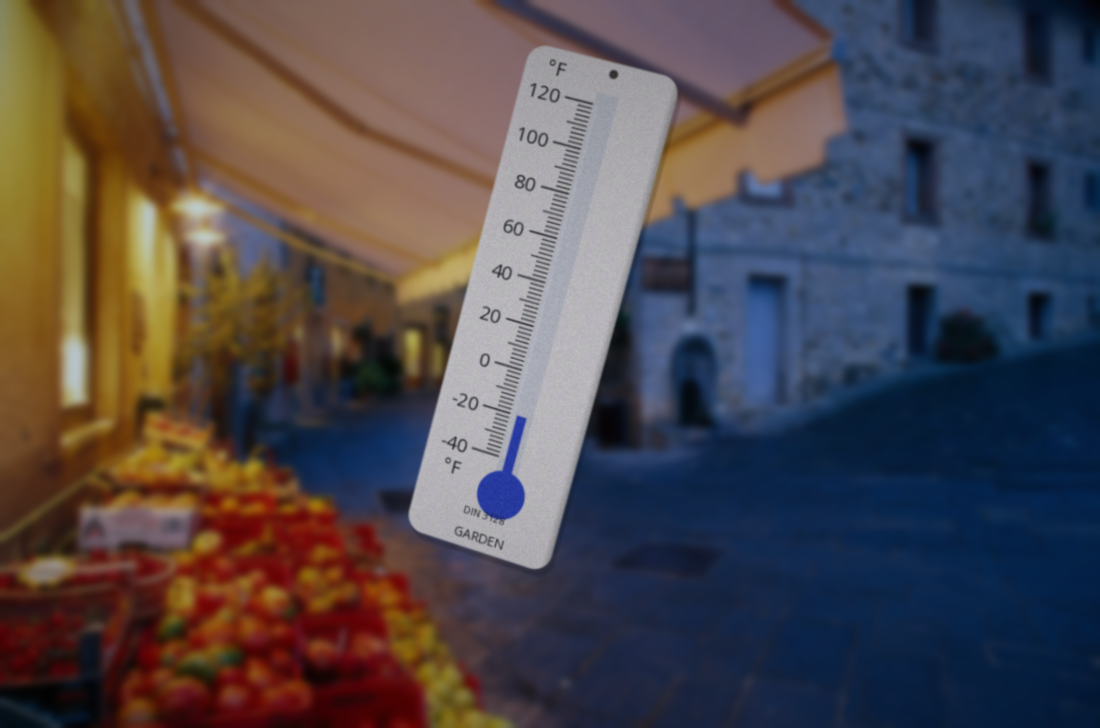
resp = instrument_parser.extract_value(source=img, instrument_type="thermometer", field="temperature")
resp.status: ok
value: -20 °F
